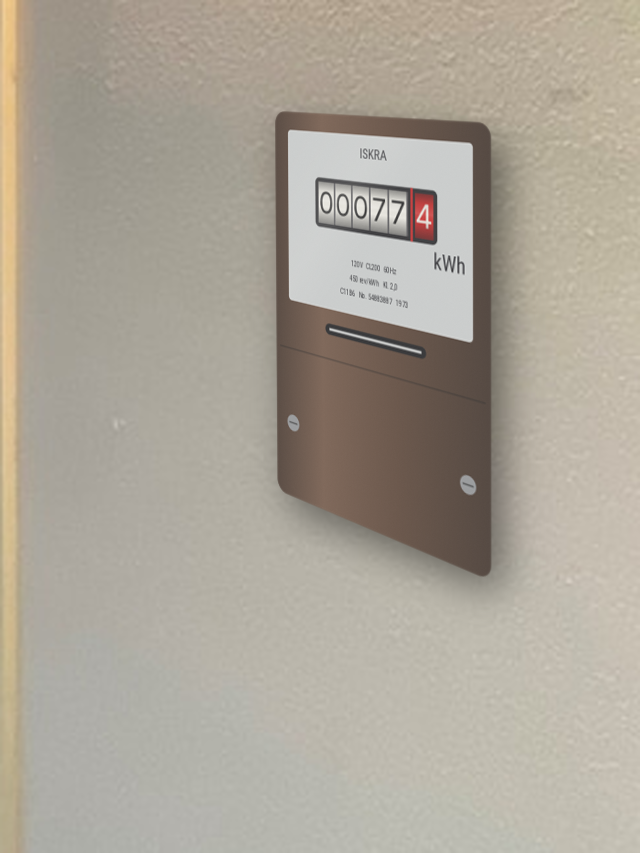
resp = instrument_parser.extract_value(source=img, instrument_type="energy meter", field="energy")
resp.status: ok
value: 77.4 kWh
